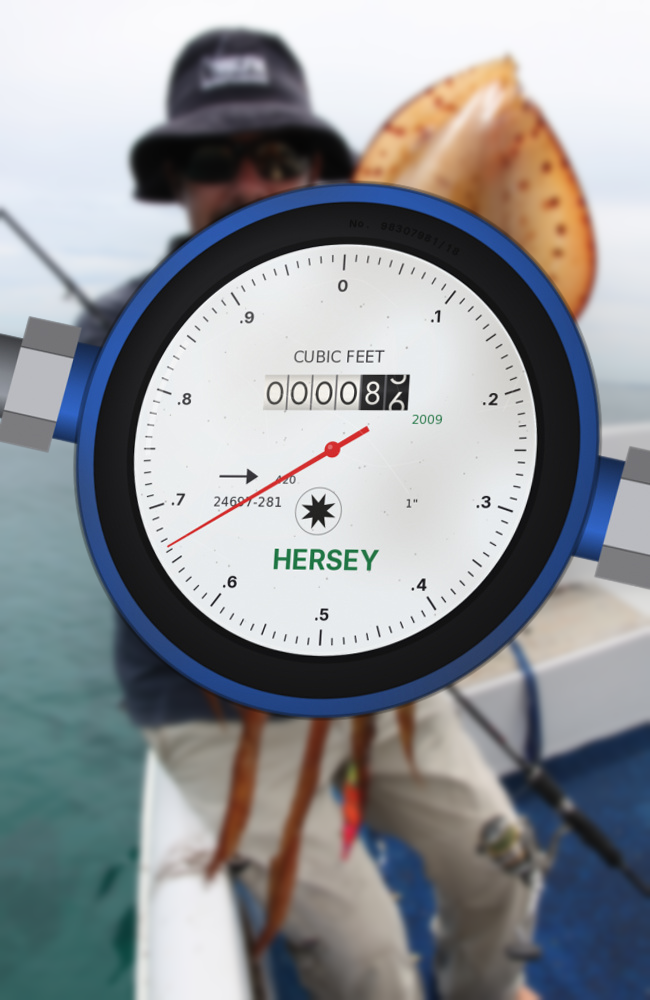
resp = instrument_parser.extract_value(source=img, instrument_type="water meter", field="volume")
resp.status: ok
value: 85.66 ft³
